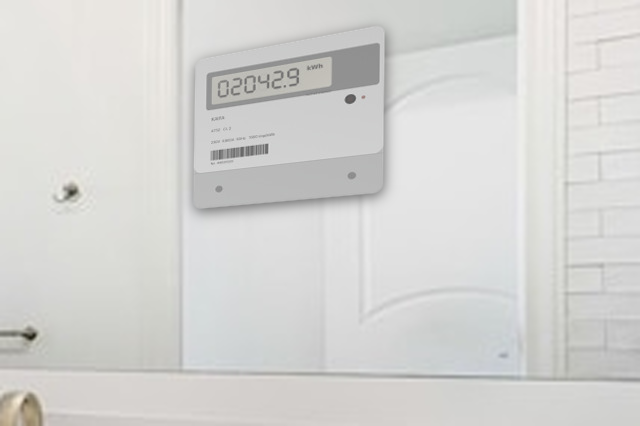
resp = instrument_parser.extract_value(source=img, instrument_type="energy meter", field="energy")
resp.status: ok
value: 2042.9 kWh
